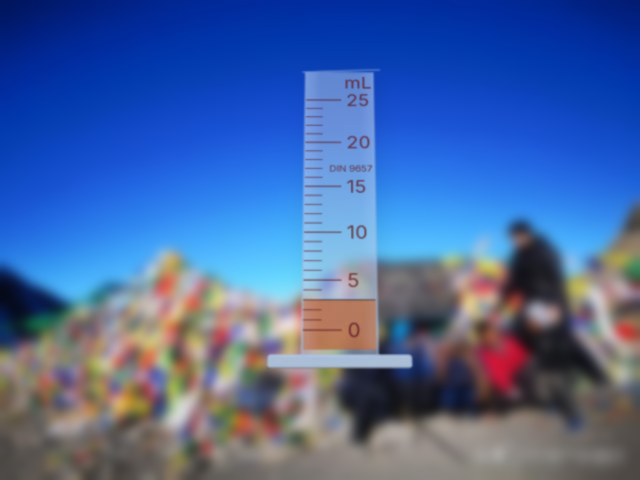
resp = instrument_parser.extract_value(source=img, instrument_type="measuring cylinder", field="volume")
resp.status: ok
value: 3 mL
